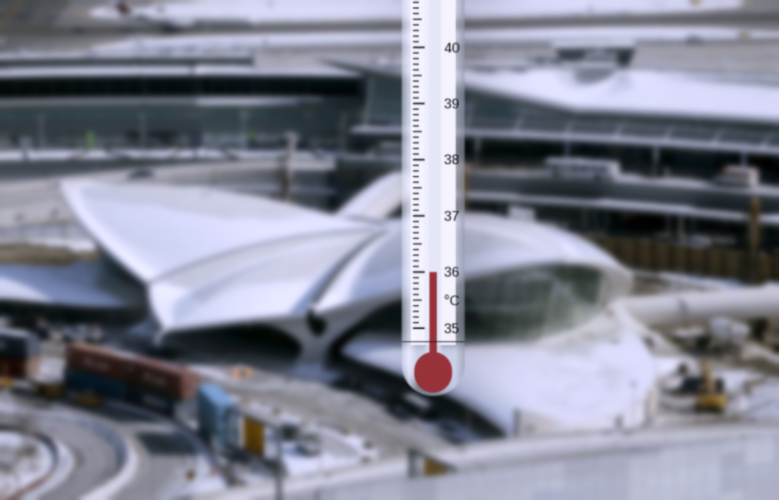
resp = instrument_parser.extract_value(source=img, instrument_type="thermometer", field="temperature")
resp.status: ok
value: 36 °C
